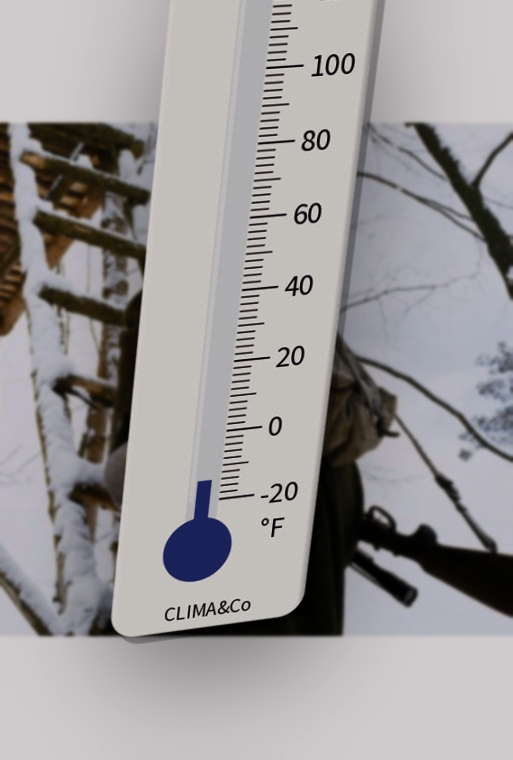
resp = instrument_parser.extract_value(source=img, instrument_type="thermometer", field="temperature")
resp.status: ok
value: -14 °F
